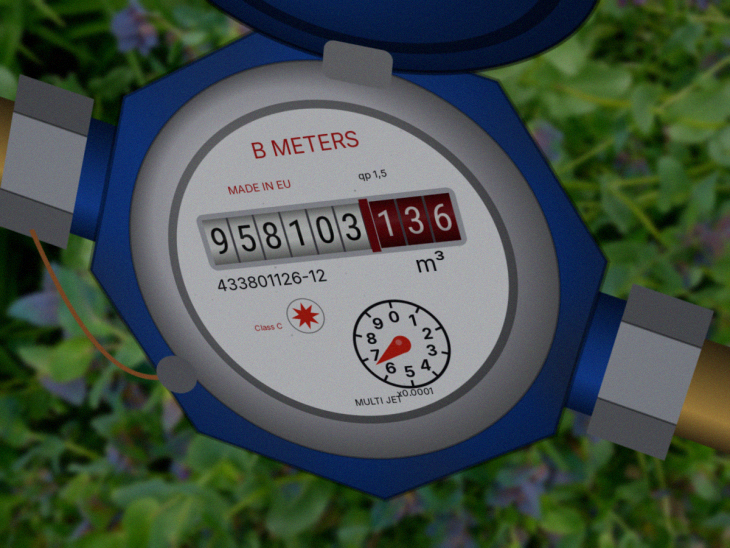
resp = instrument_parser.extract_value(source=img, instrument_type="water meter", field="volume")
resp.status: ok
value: 958103.1366 m³
